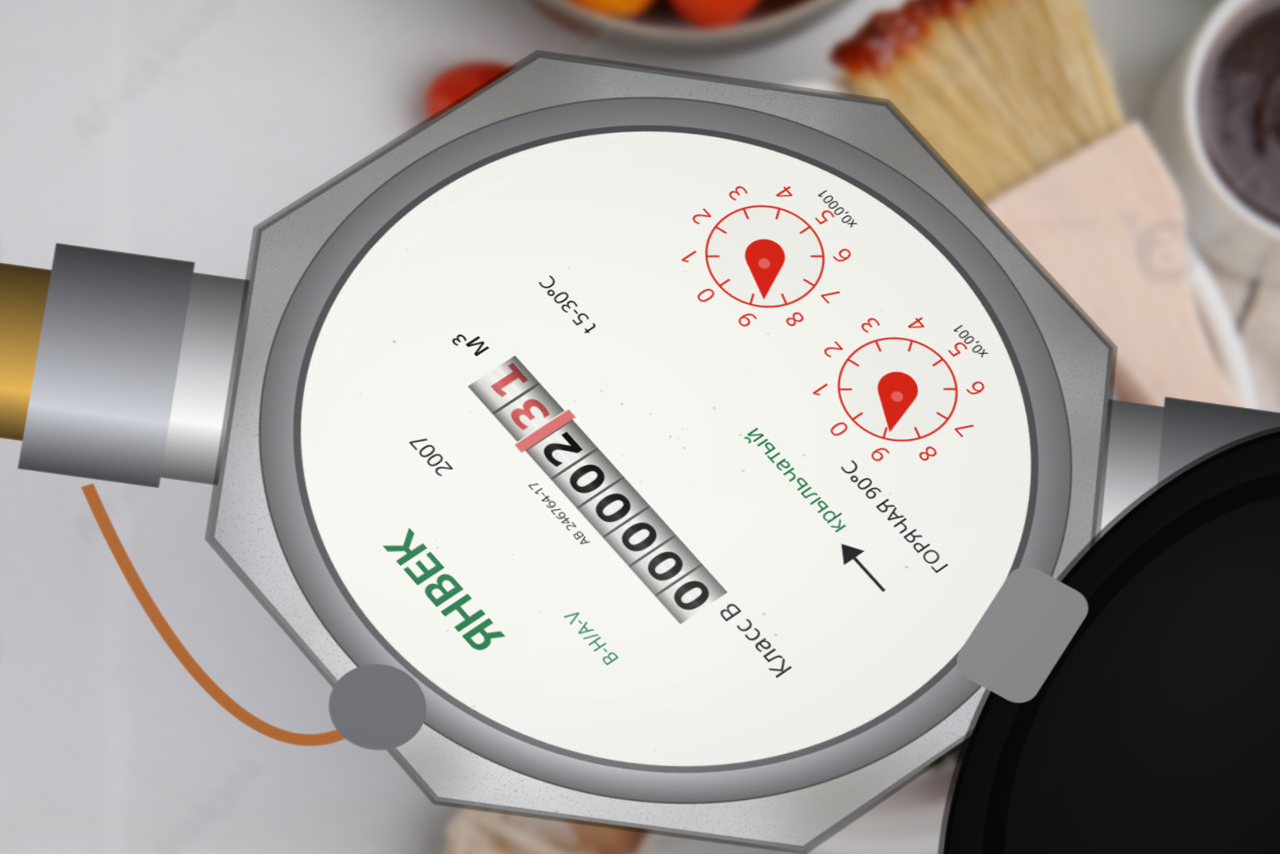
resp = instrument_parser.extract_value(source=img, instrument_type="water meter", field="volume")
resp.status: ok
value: 2.3088 m³
